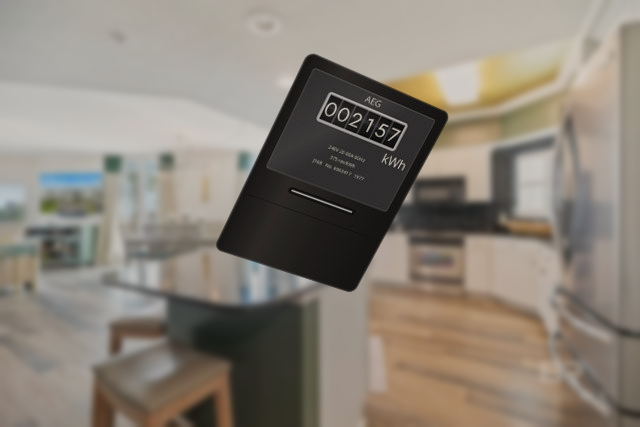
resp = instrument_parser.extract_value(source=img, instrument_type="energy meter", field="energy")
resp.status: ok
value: 2157 kWh
